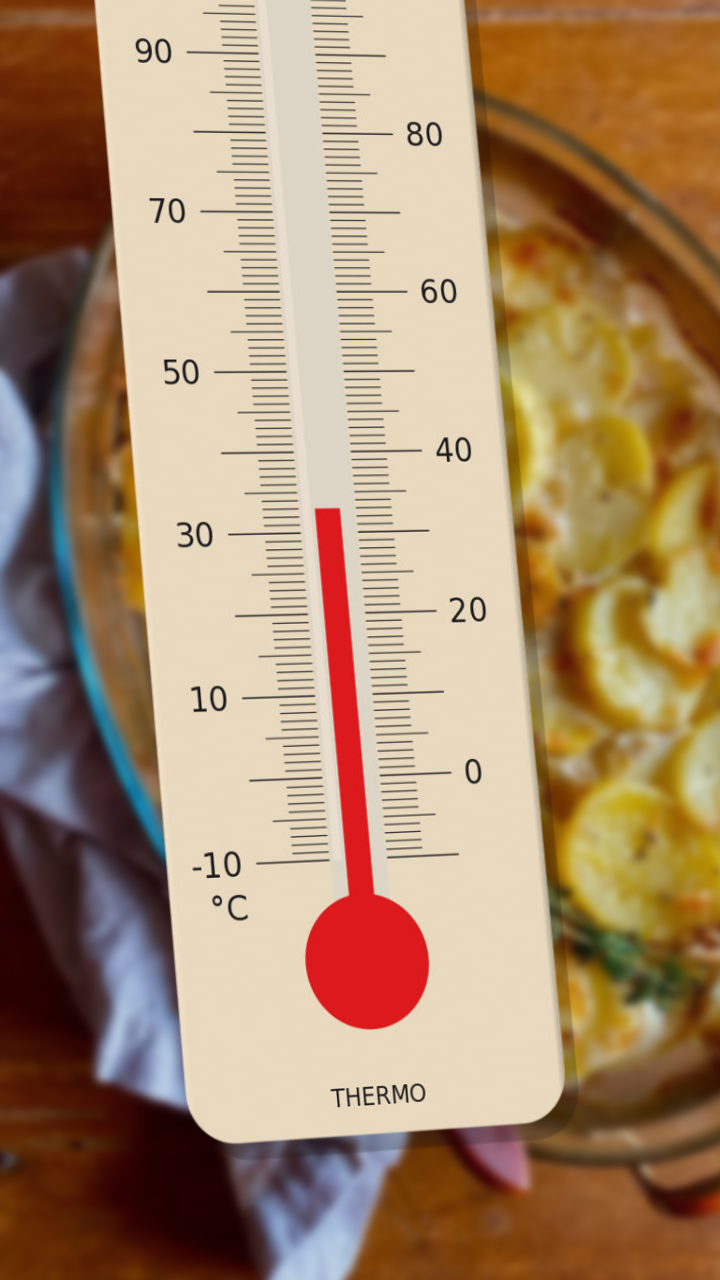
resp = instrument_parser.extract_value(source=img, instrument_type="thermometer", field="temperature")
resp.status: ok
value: 33 °C
